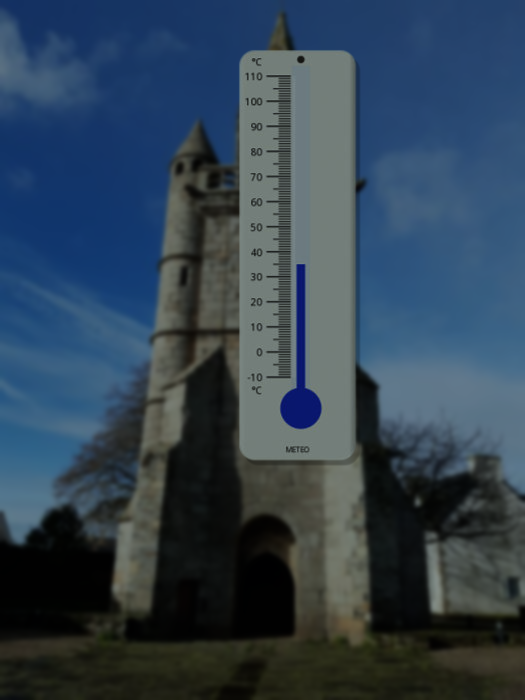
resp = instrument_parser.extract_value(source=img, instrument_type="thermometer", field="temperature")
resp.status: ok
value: 35 °C
